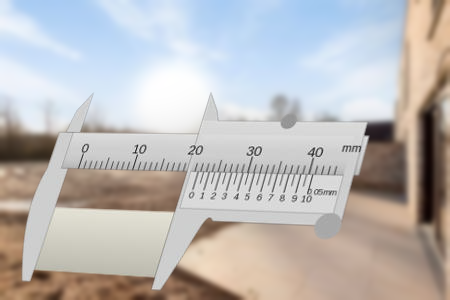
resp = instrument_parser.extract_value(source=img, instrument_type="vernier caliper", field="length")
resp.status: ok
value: 21.6 mm
